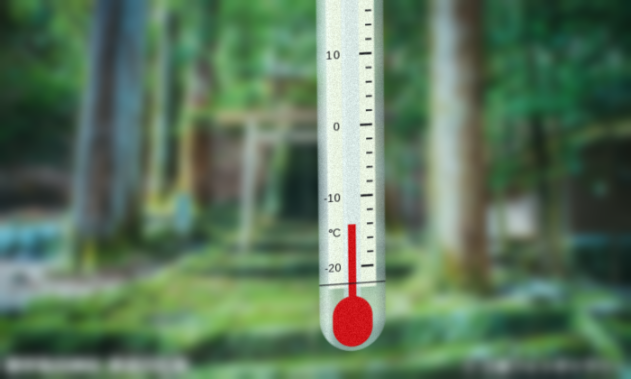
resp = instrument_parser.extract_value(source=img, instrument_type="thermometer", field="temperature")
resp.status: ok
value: -14 °C
